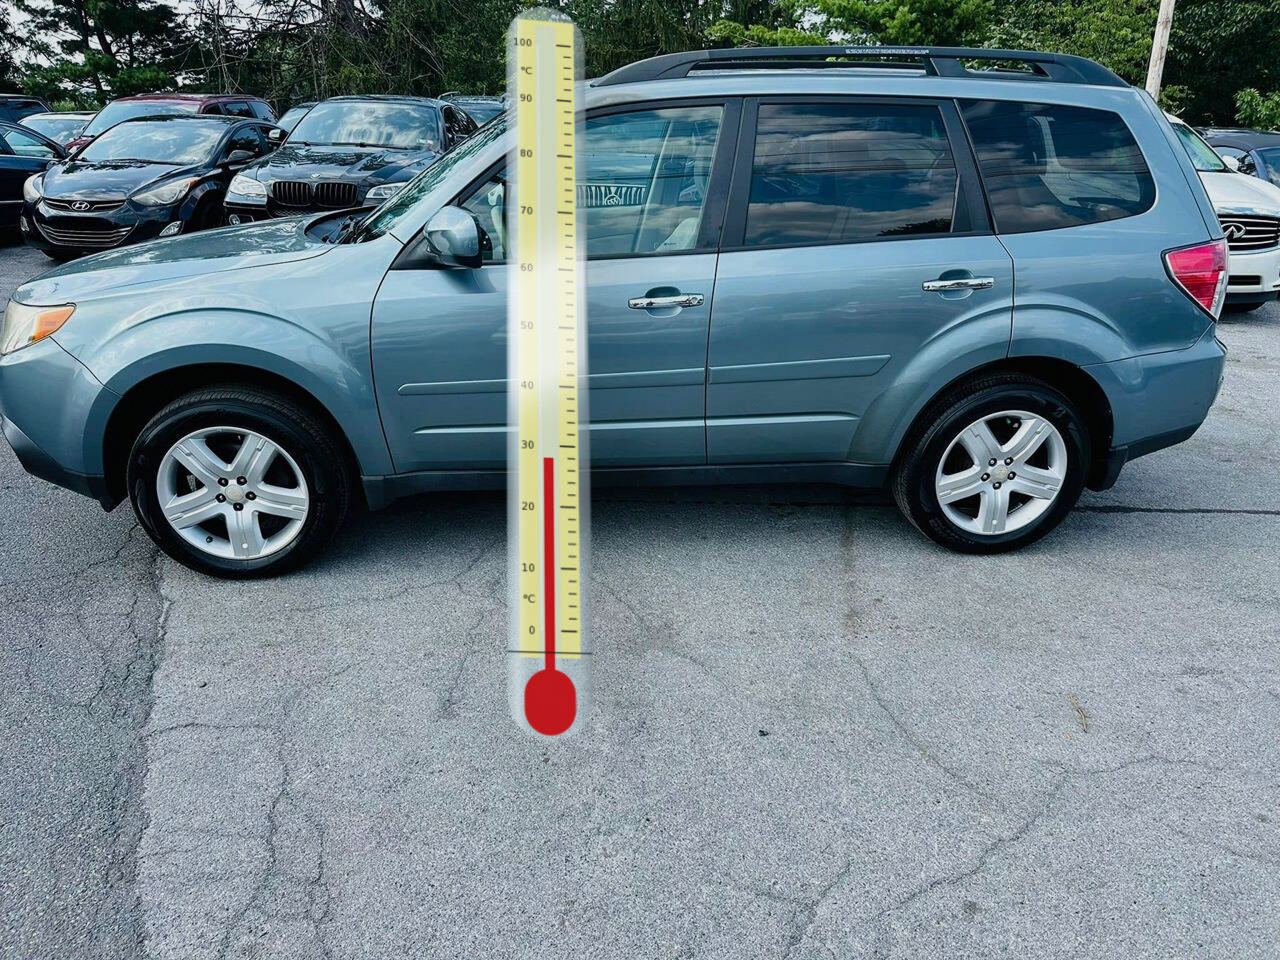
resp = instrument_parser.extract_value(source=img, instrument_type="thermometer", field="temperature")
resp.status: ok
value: 28 °C
